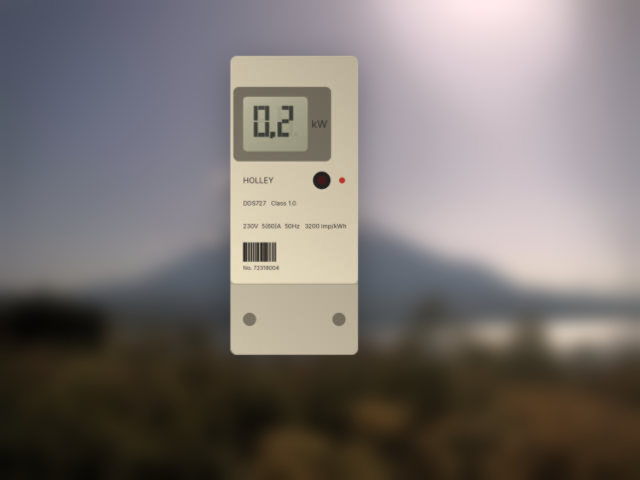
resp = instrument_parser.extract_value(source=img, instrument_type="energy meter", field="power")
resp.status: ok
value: 0.2 kW
